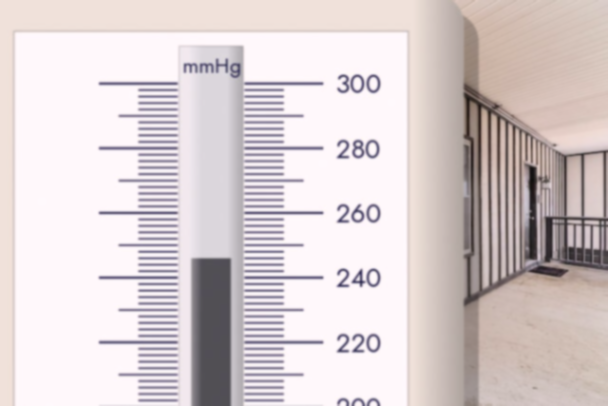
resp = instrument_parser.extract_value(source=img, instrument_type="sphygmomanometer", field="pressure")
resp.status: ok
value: 246 mmHg
